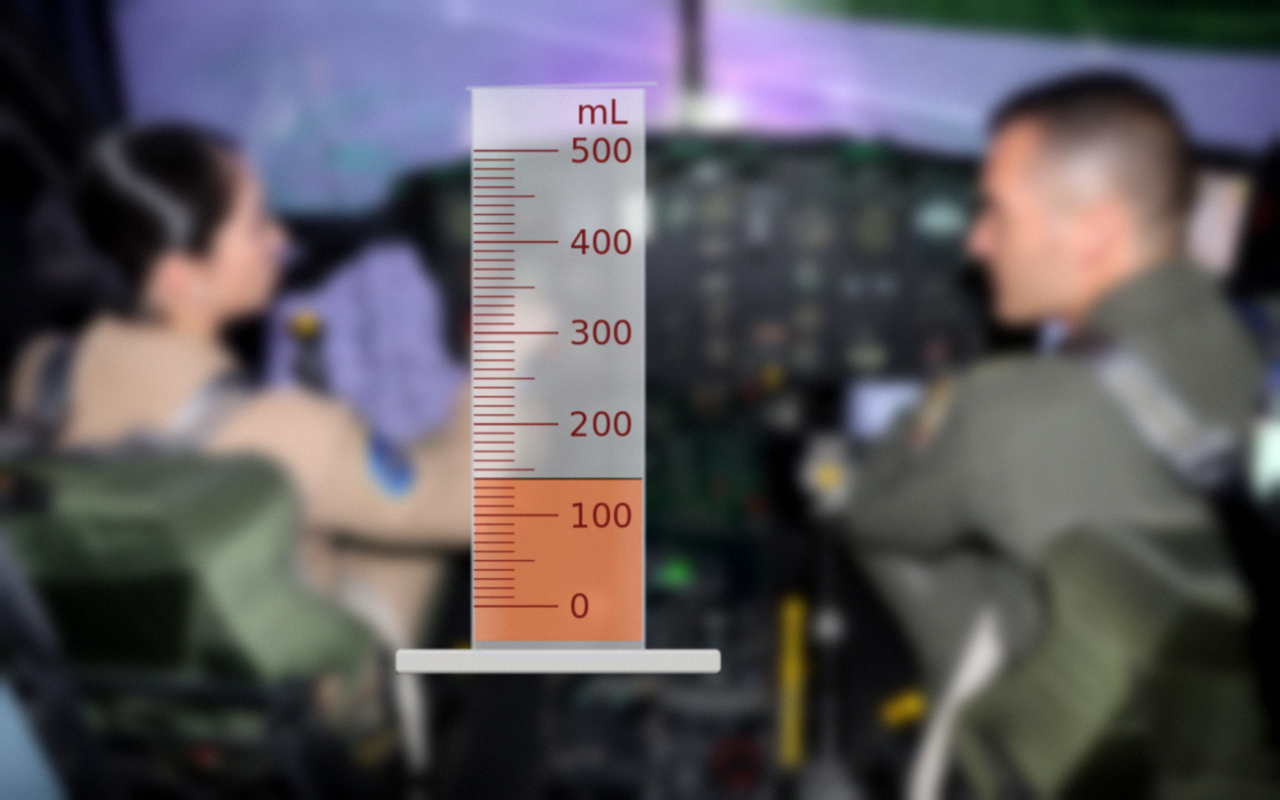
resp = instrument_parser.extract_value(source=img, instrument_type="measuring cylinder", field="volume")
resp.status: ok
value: 140 mL
